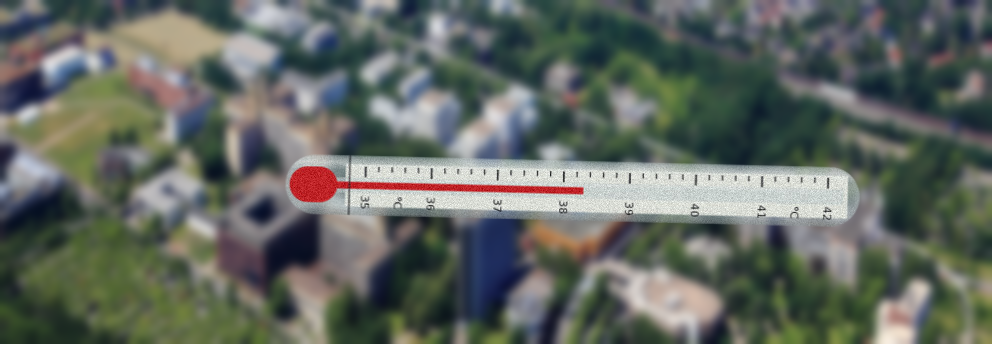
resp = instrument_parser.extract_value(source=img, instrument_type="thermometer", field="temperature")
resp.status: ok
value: 38.3 °C
